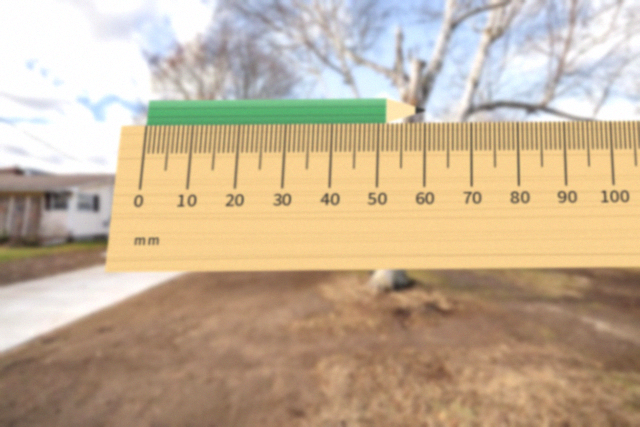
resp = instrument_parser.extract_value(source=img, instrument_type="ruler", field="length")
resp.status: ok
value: 60 mm
